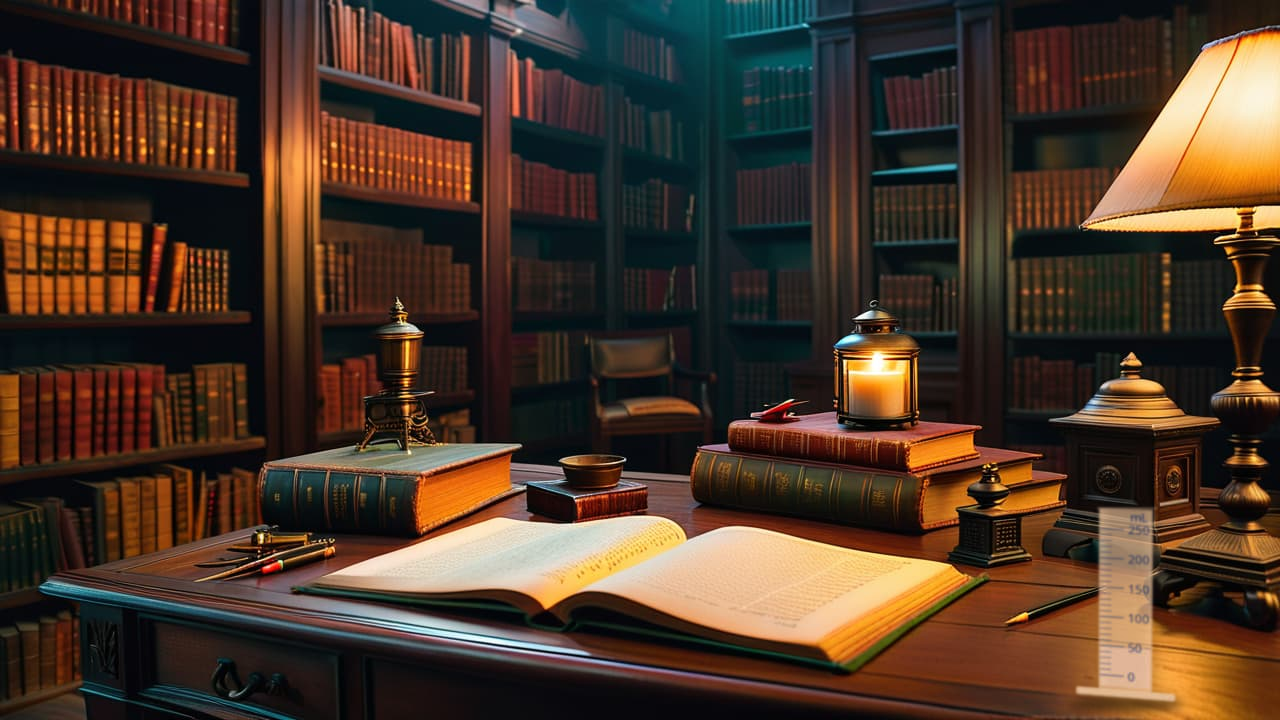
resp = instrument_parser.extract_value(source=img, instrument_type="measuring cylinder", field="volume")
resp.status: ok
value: 50 mL
